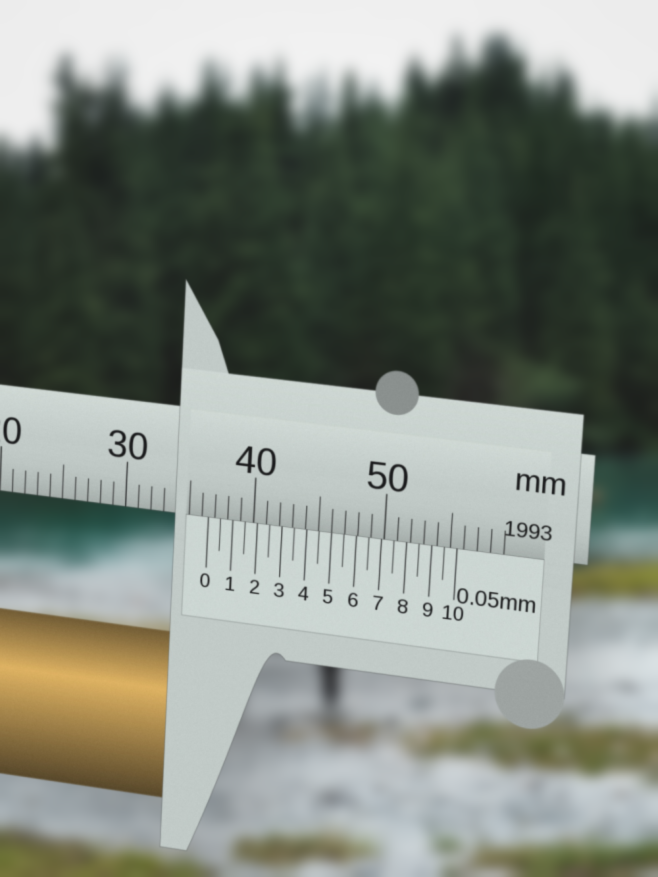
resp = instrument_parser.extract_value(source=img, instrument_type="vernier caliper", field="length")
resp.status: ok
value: 36.5 mm
